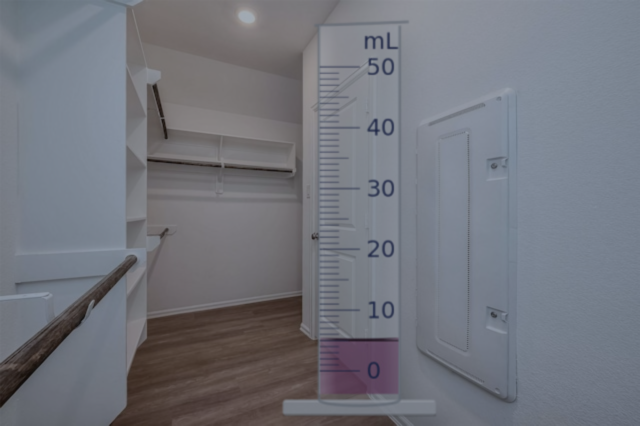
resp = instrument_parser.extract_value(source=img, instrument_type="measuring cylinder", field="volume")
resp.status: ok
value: 5 mL
